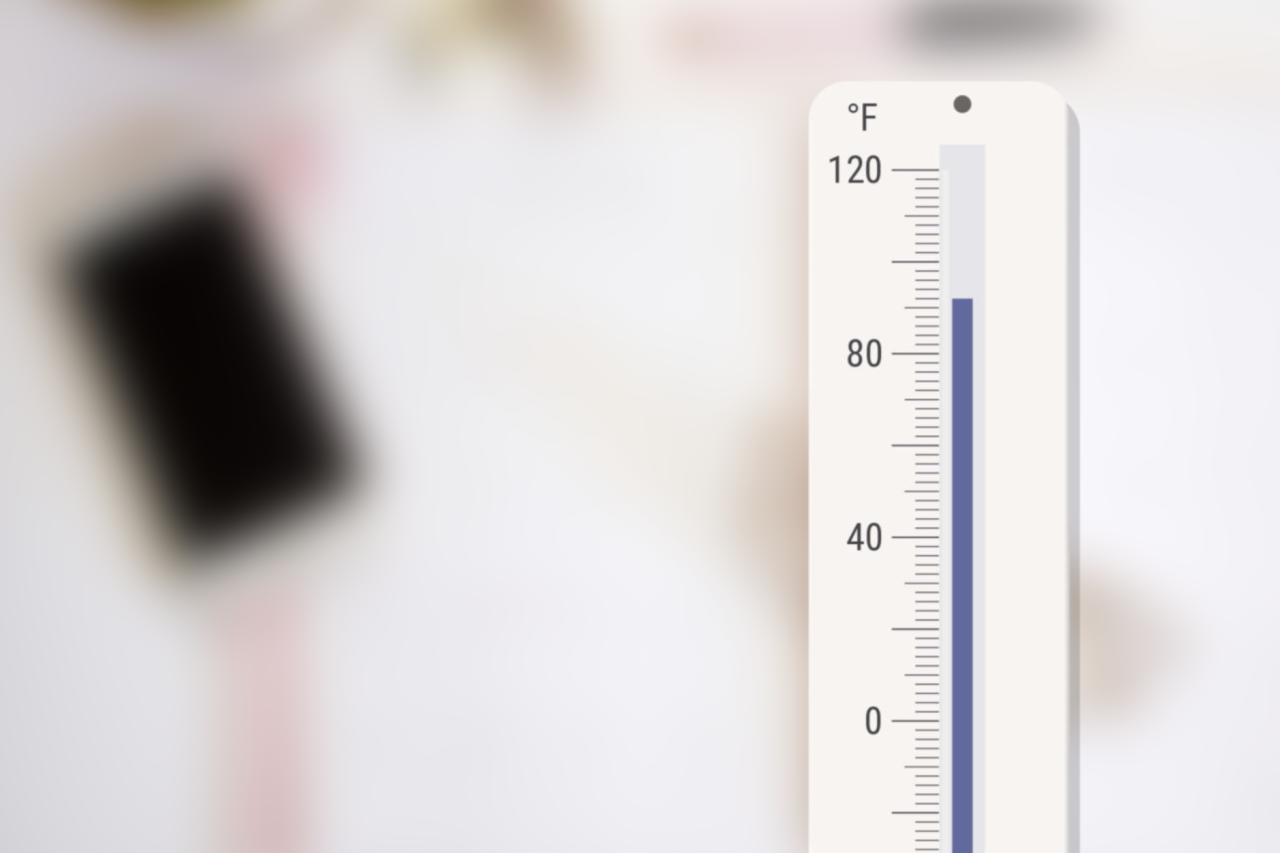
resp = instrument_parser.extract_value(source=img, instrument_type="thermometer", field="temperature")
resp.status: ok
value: 92 °F
